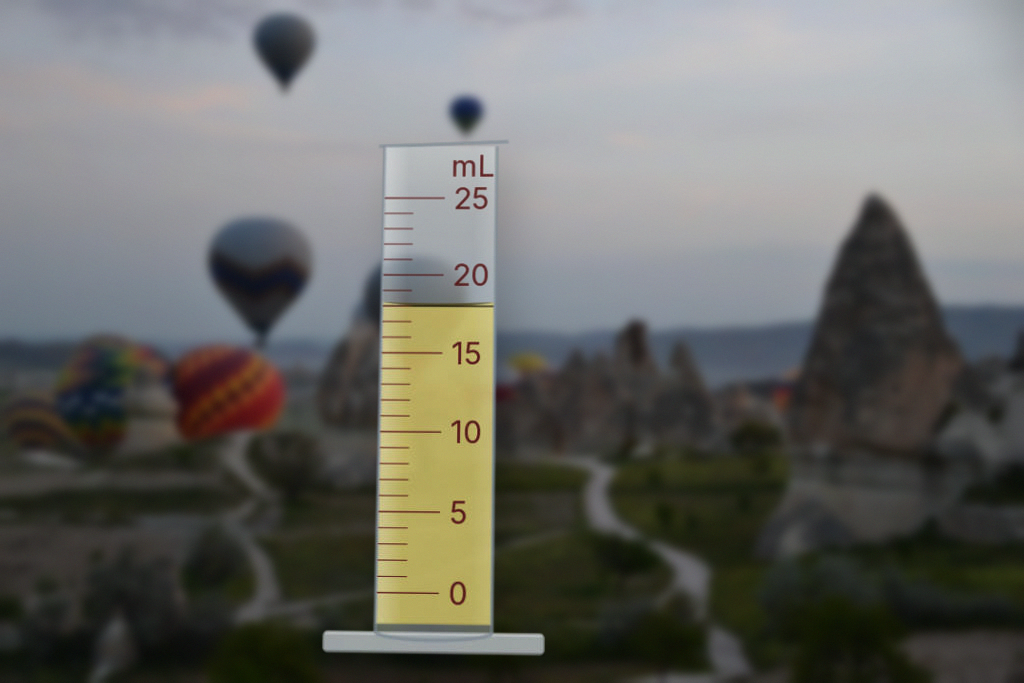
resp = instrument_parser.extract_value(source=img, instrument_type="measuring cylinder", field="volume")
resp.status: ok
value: 18 mL
